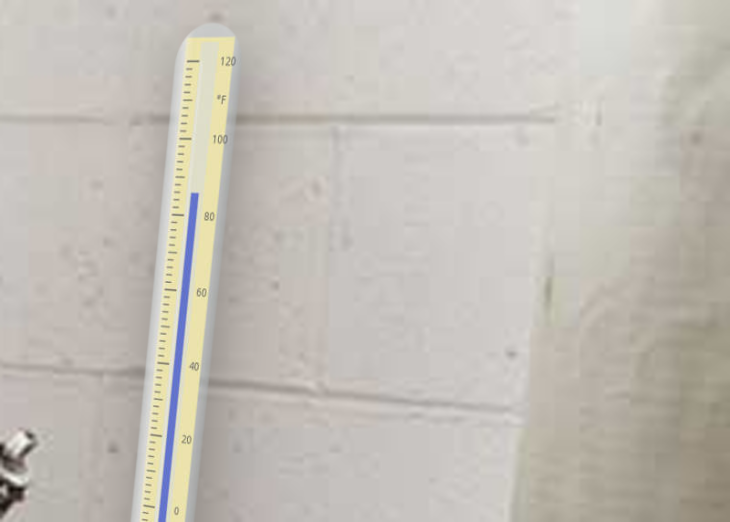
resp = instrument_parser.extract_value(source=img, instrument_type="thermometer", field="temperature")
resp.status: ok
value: 86 °F
